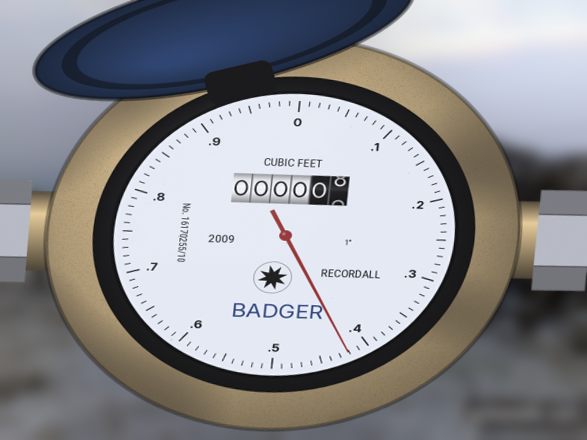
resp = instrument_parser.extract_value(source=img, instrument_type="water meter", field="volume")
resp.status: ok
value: 8.42 ft³
